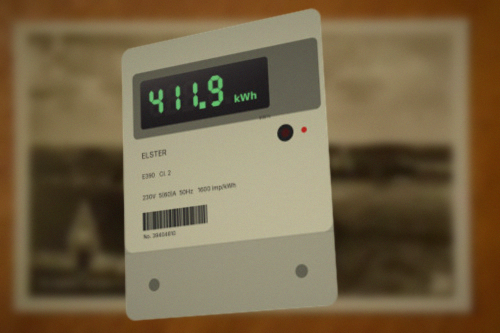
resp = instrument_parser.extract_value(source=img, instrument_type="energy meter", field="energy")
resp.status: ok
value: 411.9 kWh
